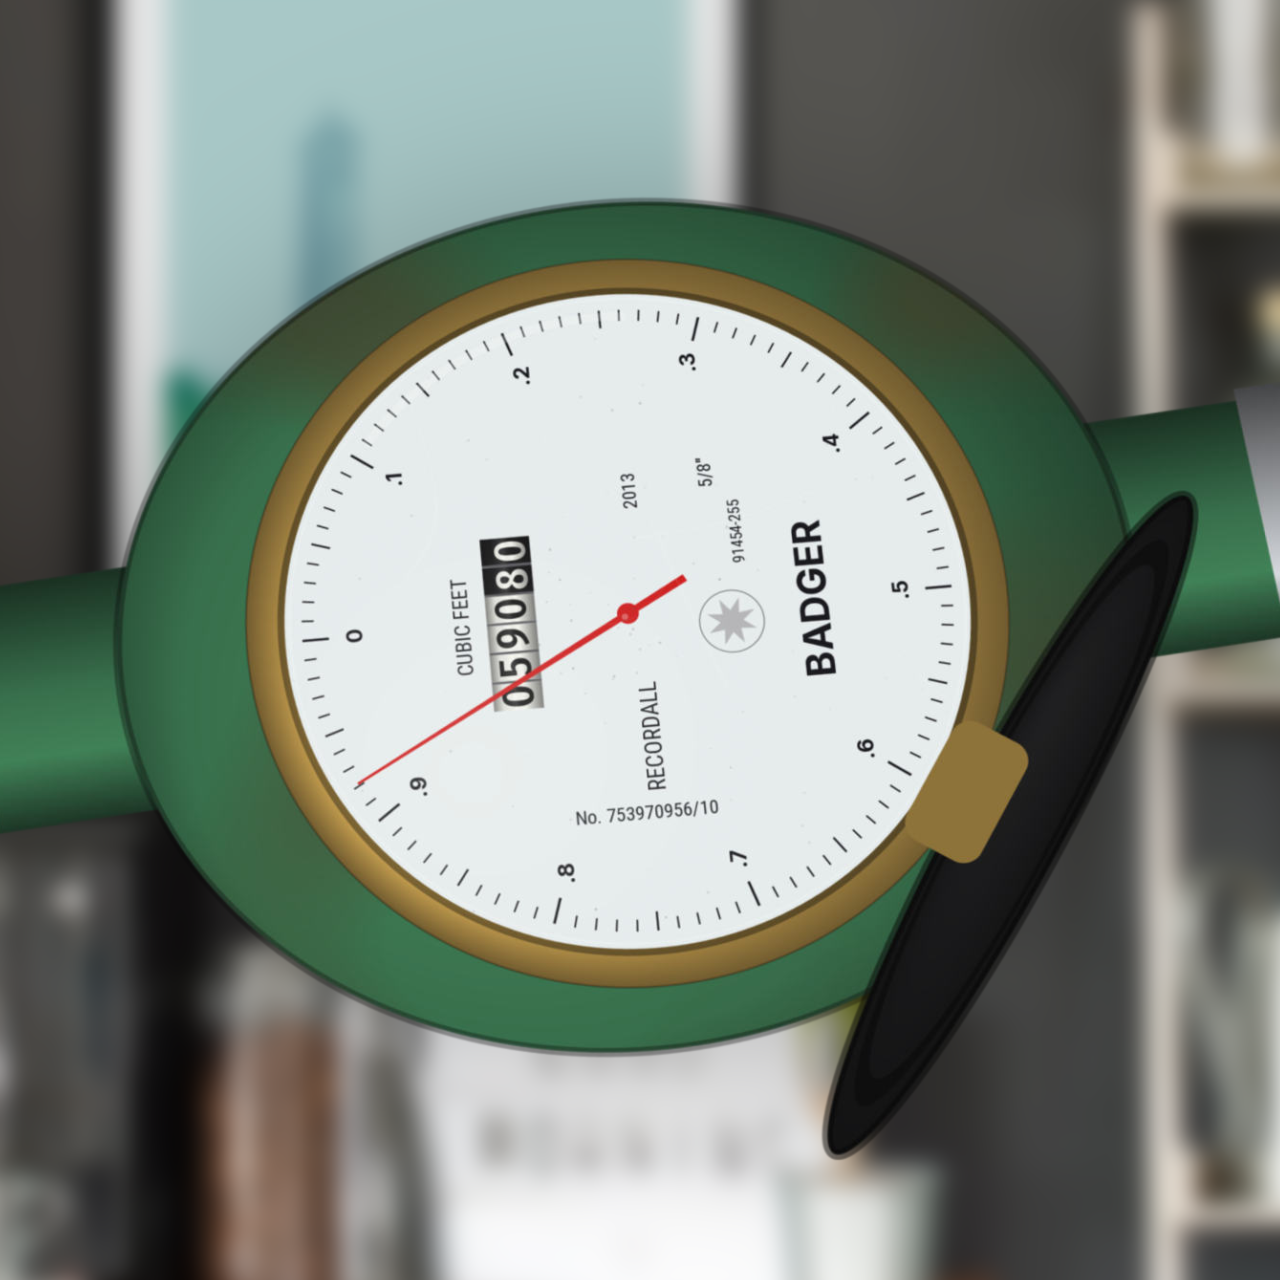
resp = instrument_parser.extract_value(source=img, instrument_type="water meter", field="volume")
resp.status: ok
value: 59079.92 ft³
